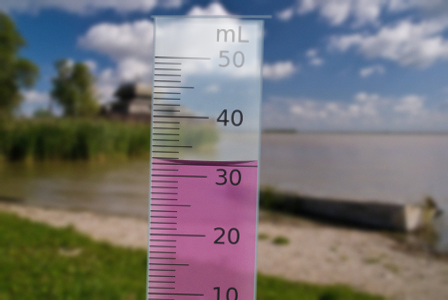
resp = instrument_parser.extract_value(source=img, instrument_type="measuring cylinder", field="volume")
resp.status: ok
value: 32 mL
